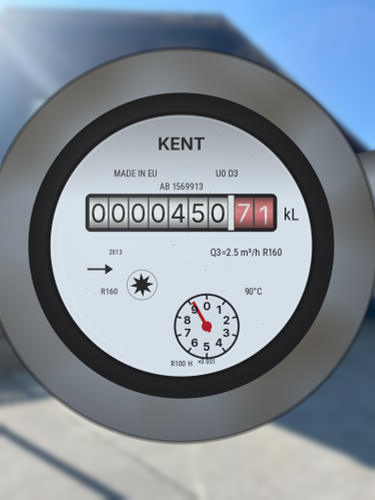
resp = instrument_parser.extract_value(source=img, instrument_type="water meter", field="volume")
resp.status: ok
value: 450.709 kL
